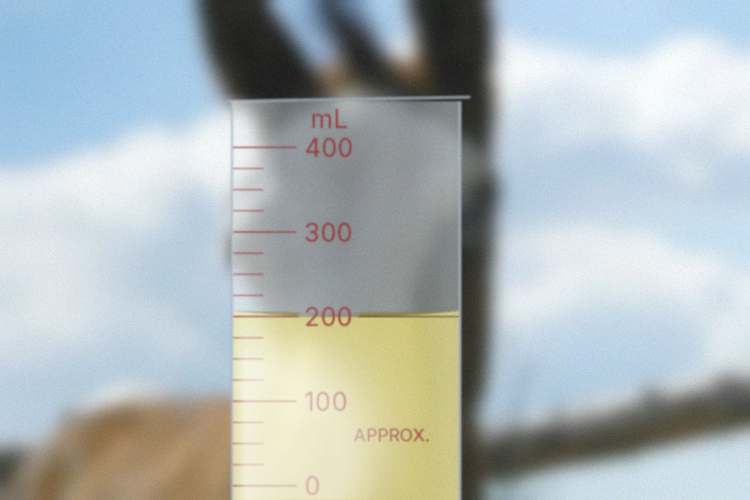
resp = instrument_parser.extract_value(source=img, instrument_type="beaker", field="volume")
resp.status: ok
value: 200 mL
